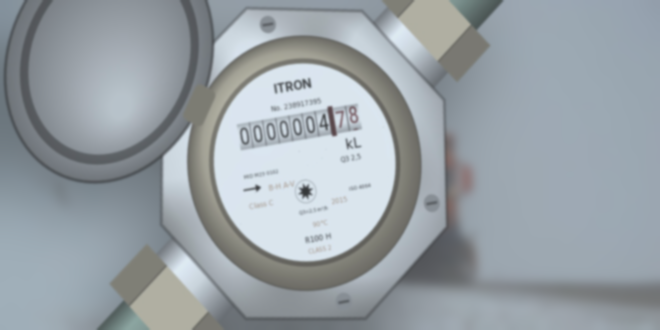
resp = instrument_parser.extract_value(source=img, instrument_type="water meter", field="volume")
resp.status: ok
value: 4.78 kL
